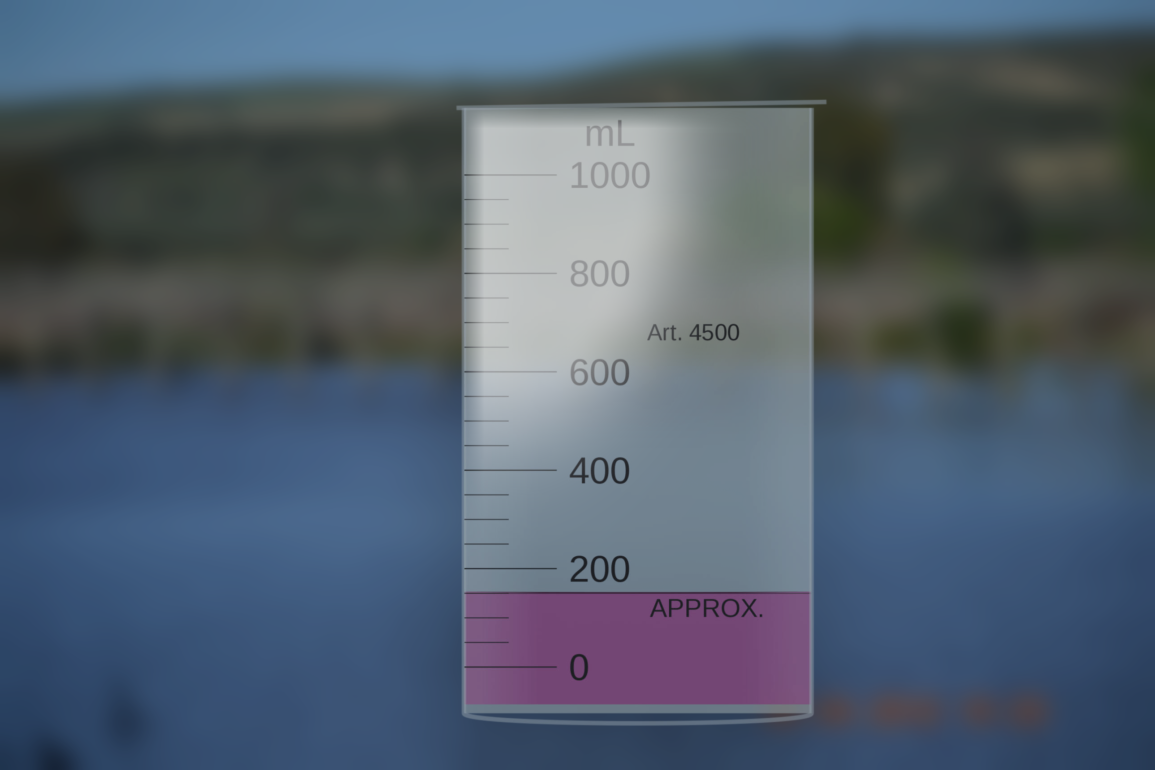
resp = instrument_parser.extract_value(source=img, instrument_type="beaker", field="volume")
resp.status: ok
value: 150 mL
